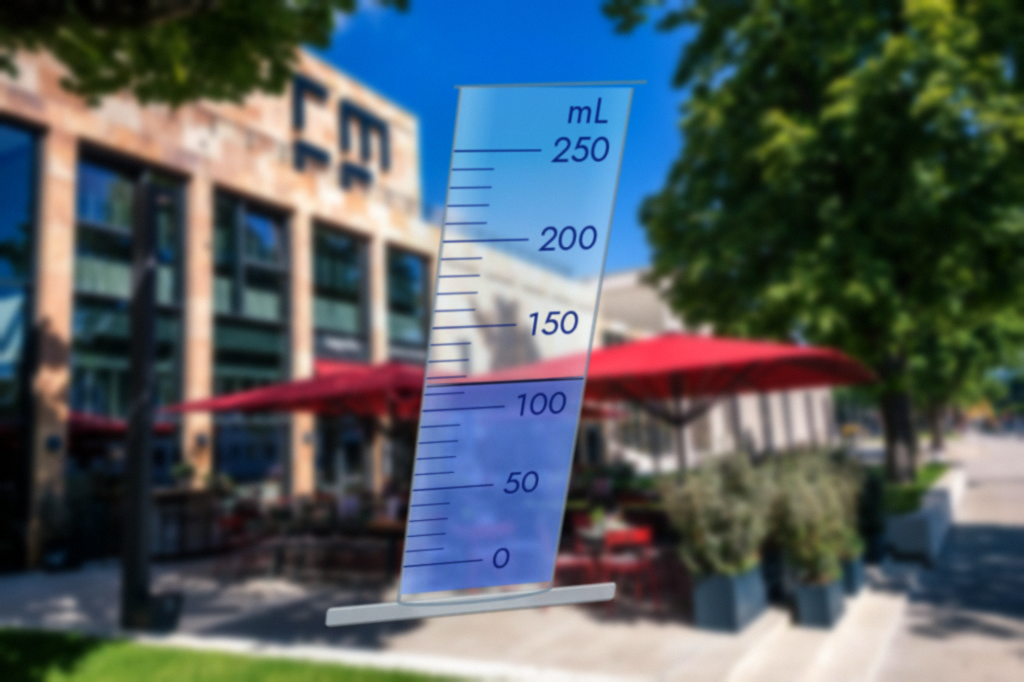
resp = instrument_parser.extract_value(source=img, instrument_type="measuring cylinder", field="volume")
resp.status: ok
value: 115 mL
